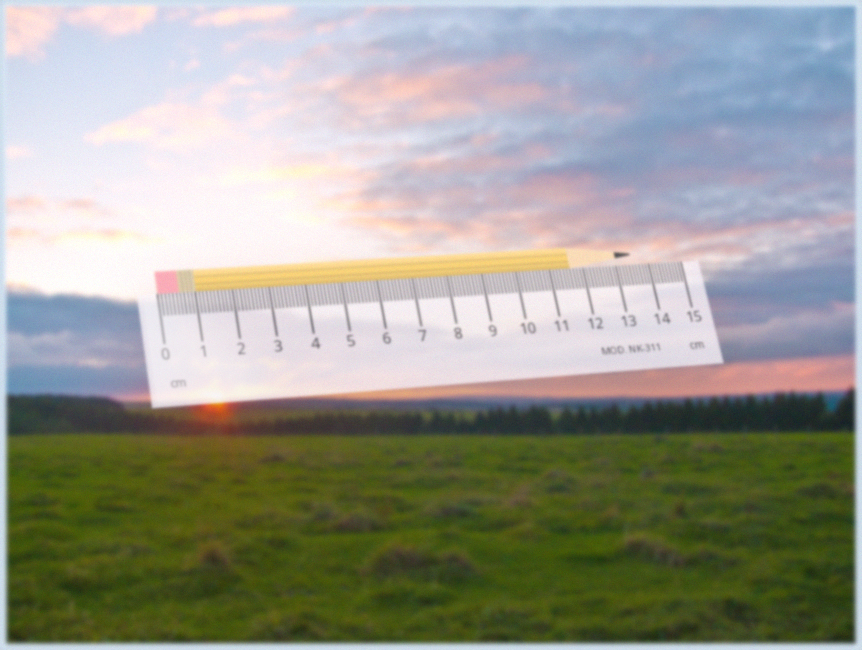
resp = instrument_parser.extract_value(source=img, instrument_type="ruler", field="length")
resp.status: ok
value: 13.5 cm
